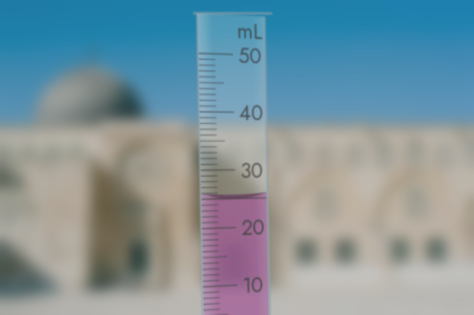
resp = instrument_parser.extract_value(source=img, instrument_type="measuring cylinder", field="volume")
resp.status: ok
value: 25 mL
